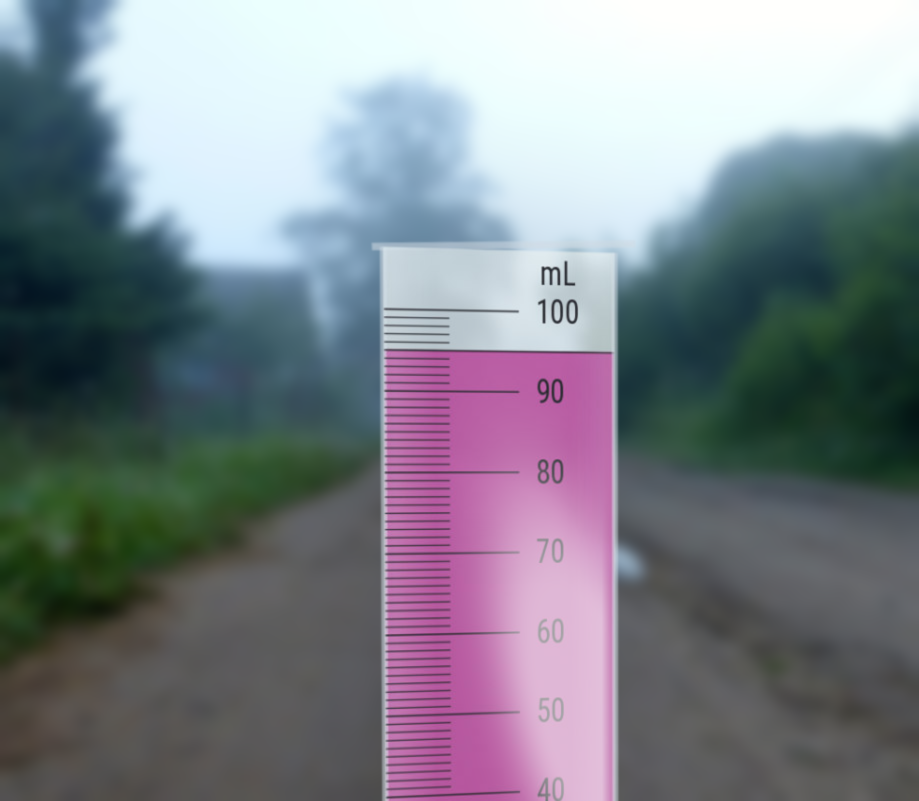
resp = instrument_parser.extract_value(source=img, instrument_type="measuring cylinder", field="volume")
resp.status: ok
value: 95 mL
